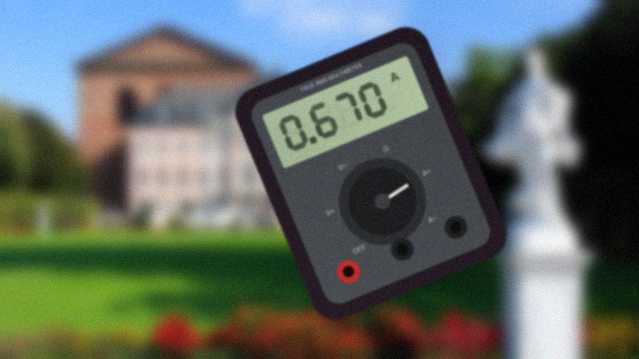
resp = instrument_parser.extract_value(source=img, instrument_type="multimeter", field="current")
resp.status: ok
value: 0.670 A
